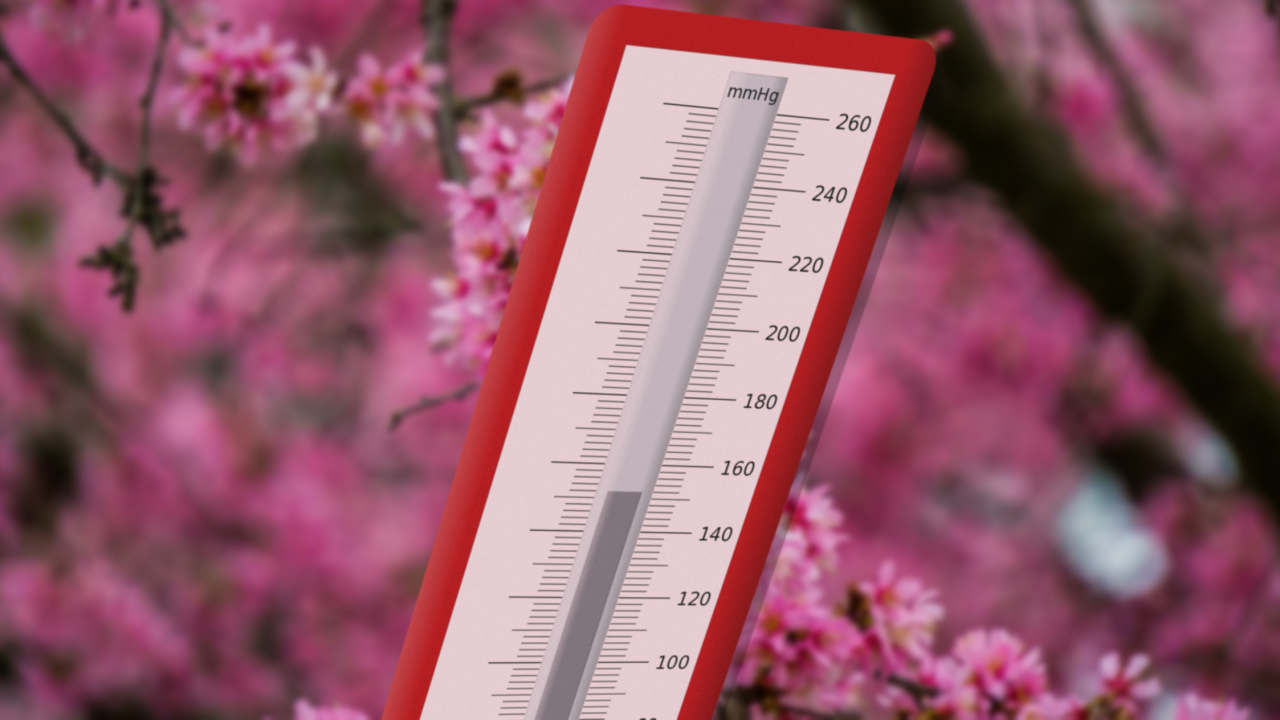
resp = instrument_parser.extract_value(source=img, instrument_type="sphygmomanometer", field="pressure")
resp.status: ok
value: 152 mmHg
